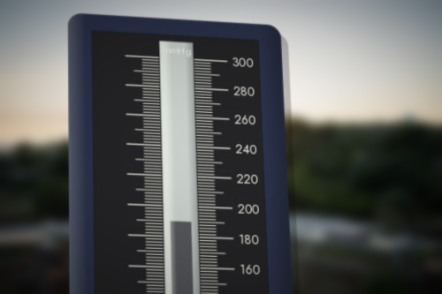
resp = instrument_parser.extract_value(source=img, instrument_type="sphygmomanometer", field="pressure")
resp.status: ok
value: 190 mmHg
